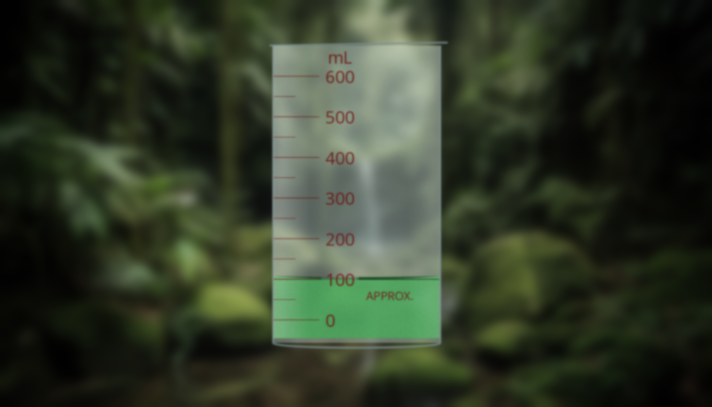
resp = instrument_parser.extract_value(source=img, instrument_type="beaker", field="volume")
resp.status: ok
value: 100 mL
